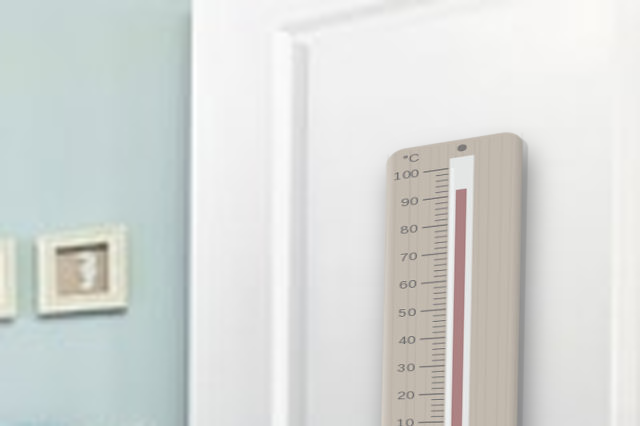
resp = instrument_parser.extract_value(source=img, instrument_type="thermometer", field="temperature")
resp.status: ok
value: 92 °C
